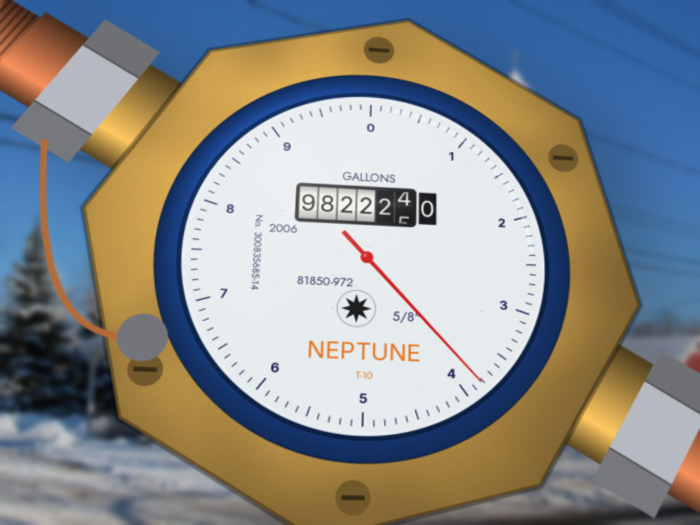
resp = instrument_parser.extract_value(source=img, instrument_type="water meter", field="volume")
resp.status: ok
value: 9822243.8 gal
